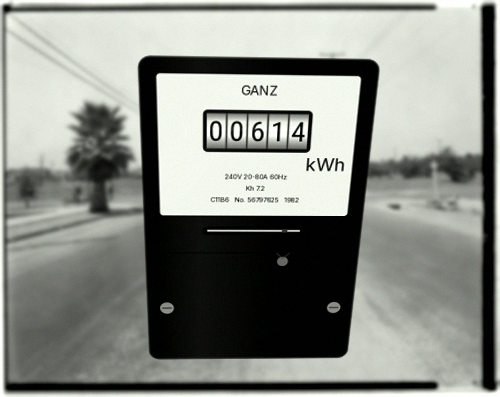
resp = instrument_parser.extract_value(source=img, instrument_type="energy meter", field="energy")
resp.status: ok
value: 614 kWh
